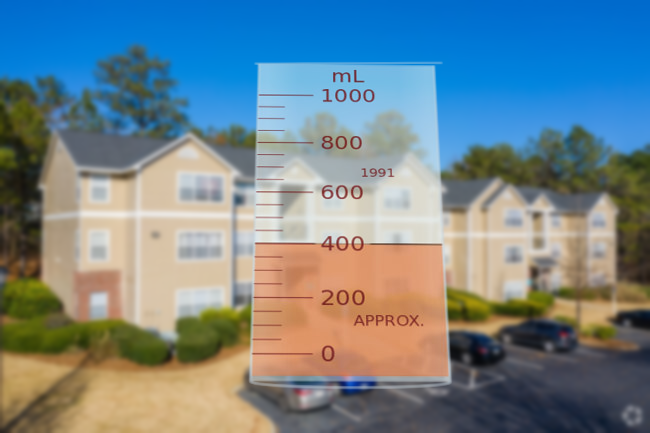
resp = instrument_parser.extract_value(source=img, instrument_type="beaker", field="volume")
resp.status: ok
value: 400 mL
